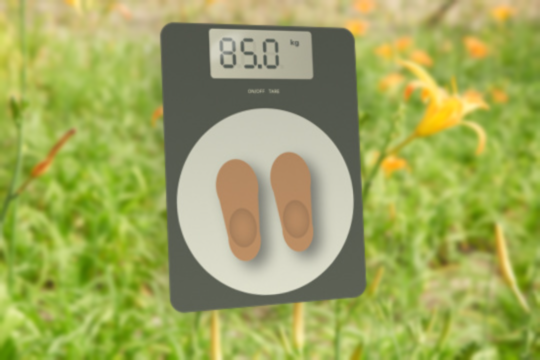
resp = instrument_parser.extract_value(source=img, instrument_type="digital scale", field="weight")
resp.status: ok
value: 85.0 kg
